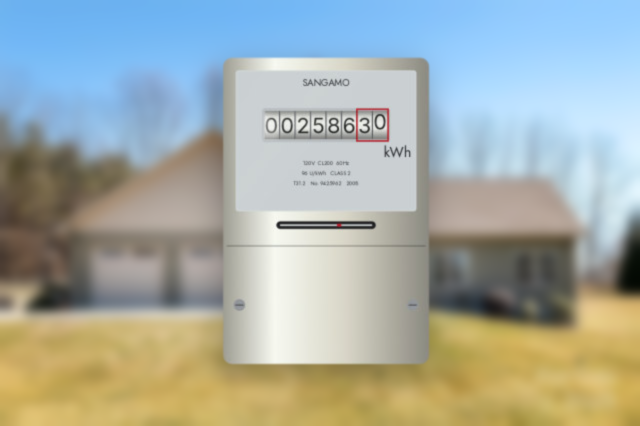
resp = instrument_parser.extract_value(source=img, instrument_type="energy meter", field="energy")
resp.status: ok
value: 2586.30 kWh
